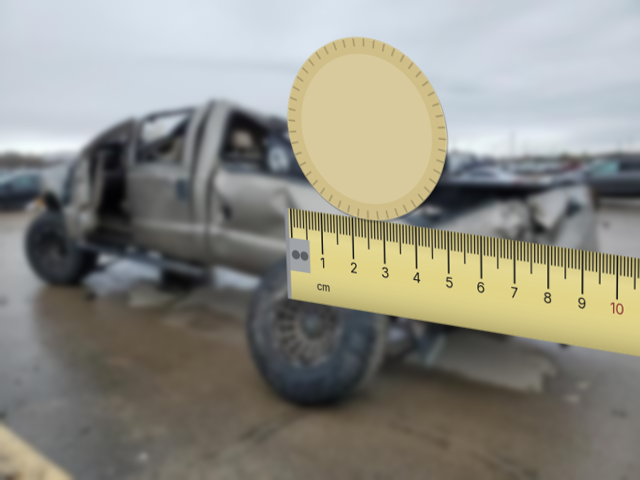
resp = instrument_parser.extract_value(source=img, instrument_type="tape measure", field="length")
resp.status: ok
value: 5 cm
